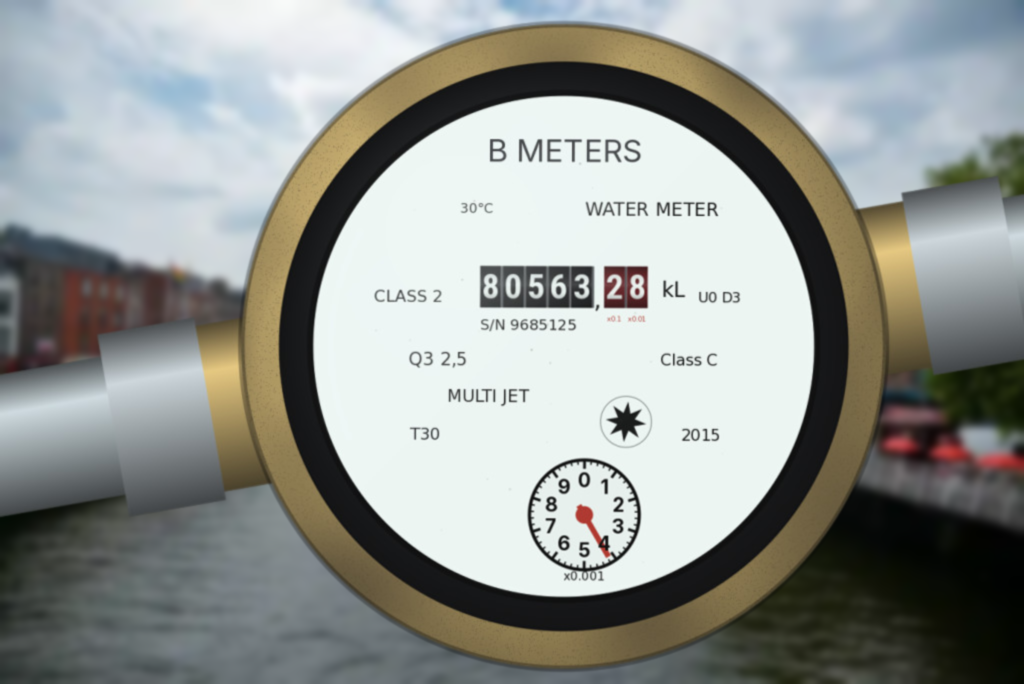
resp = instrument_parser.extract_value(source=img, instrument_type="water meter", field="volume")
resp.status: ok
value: 80563.284 kL
